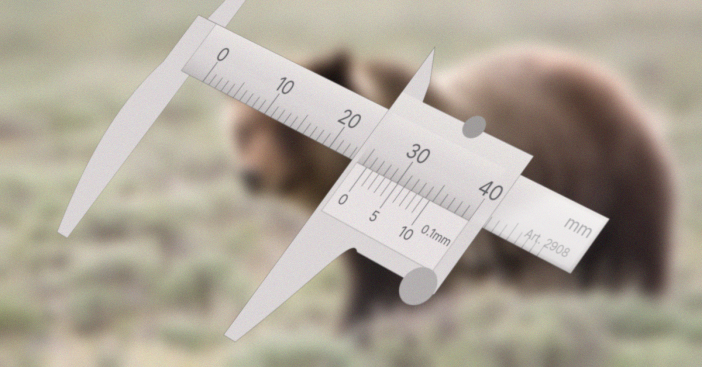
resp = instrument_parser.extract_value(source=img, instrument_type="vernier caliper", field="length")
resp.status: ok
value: 25.6 mm
